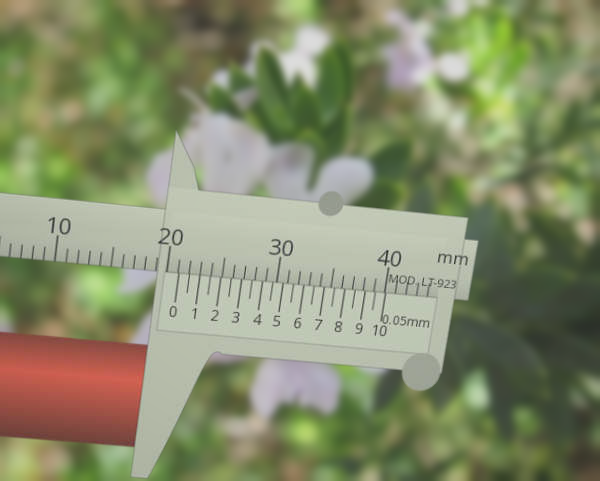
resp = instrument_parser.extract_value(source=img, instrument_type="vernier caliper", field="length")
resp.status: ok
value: 21.1 mm
